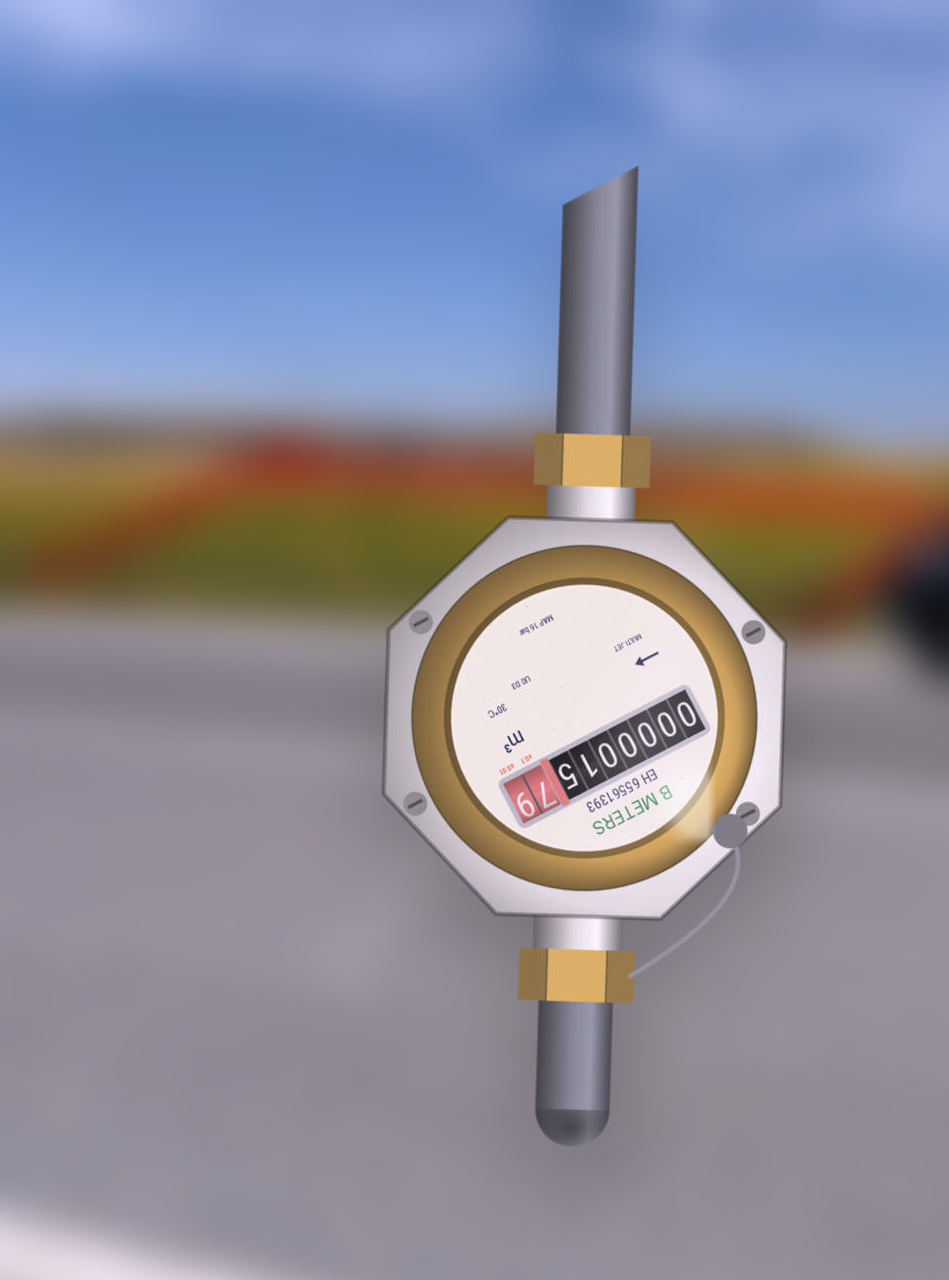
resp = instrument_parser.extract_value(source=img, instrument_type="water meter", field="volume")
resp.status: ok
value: 15.79 m³
